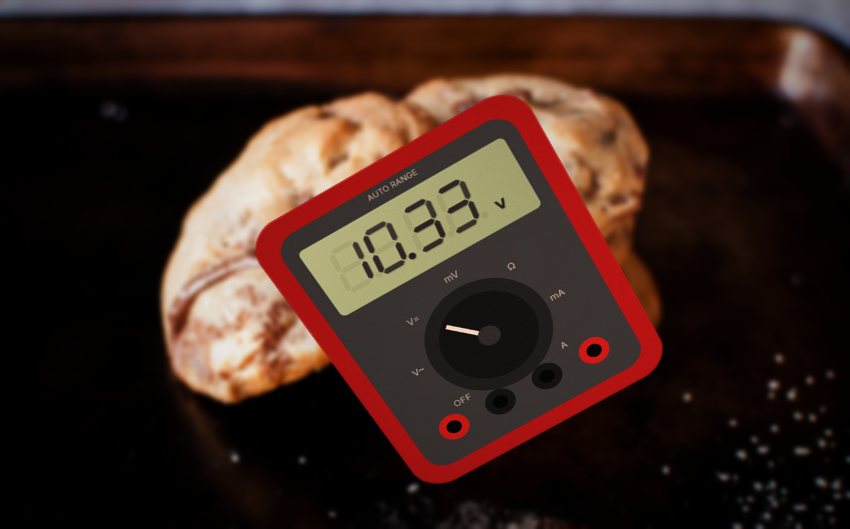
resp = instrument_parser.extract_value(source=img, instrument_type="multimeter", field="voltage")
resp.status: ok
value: 10.33 V
